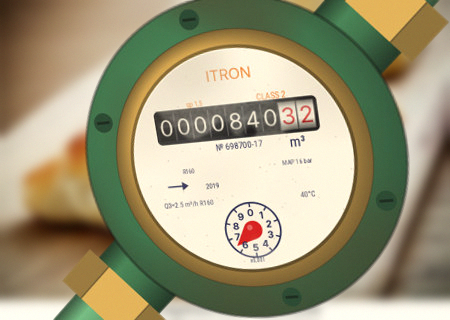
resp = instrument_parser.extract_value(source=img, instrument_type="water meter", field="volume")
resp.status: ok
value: 840.326 m³
